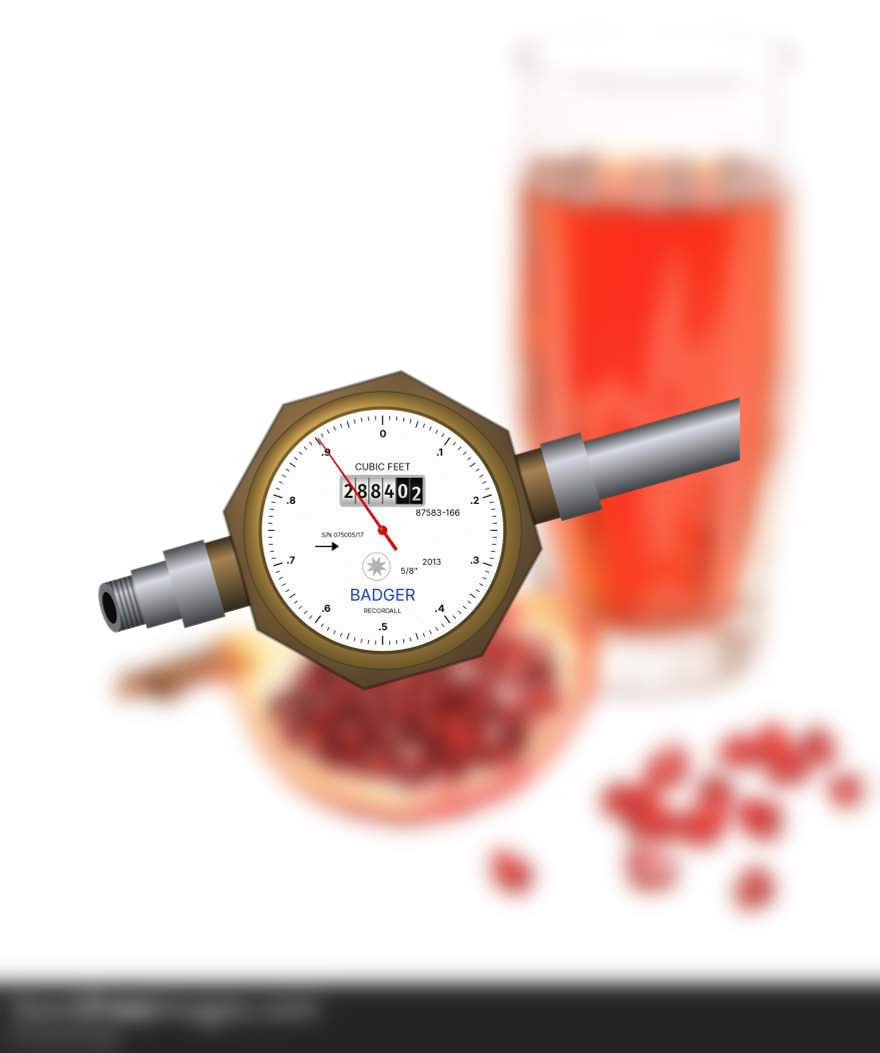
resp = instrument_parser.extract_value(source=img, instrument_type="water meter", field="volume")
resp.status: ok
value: 288401.90 ft³
